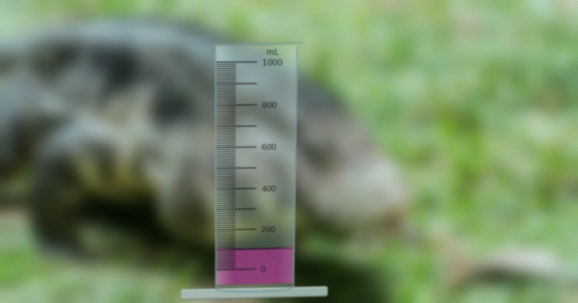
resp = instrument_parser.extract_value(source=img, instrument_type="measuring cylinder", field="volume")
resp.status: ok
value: 100 mL
